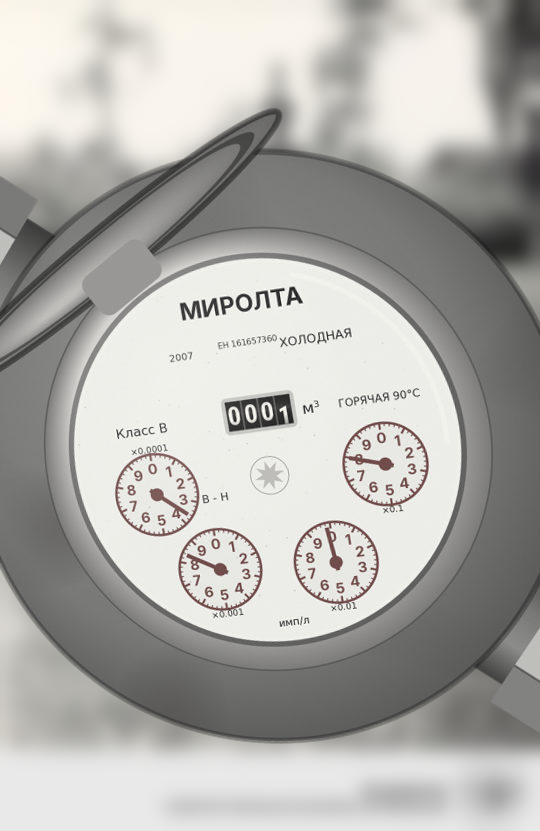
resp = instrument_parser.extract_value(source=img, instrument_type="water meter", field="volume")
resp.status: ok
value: 0.7983 m³
